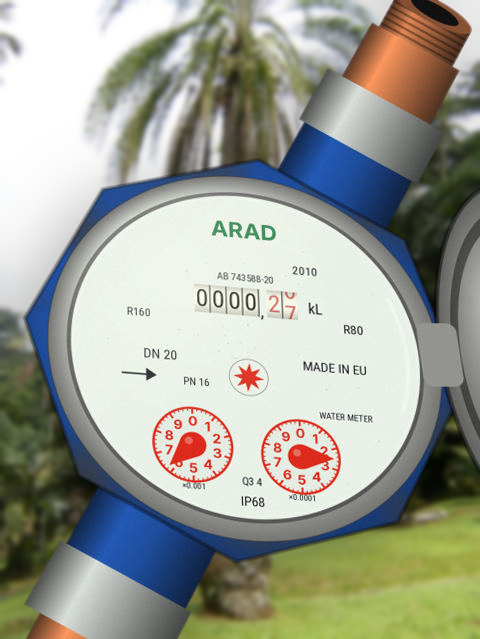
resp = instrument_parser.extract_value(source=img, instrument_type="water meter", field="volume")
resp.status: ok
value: 0.2662 kL
